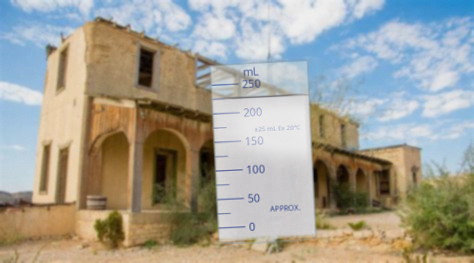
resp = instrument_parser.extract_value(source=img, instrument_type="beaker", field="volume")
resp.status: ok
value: 225 mL
